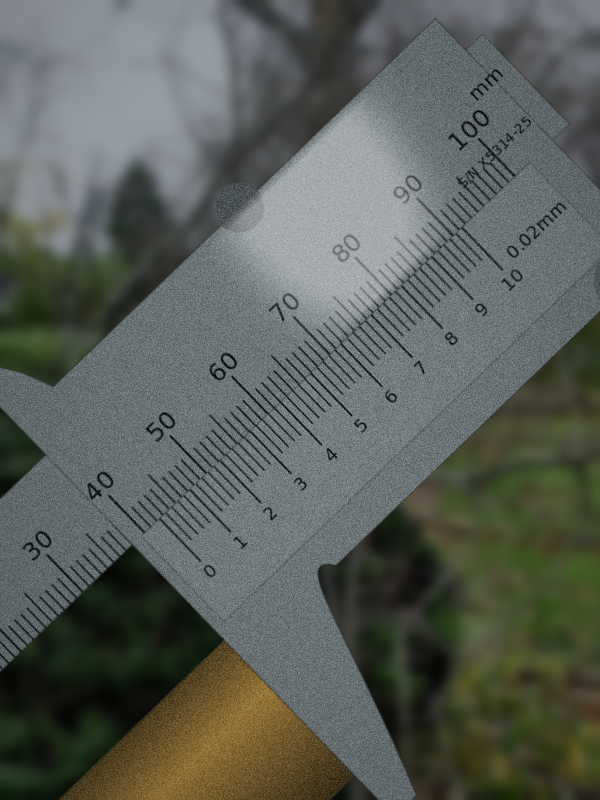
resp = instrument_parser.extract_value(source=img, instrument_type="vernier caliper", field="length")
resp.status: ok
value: 42.4 mm
